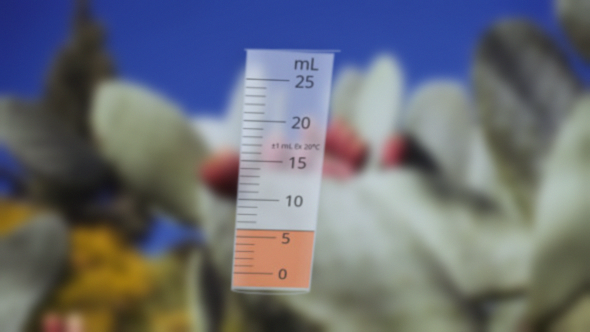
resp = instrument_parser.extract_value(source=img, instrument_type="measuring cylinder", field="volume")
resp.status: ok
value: 6 mL
